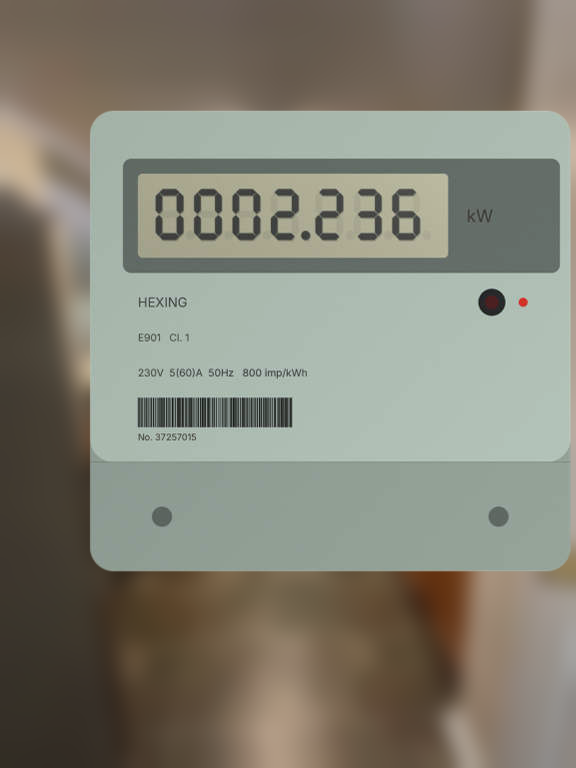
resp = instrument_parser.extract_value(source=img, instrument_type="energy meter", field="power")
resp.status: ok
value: 2.236 kW
